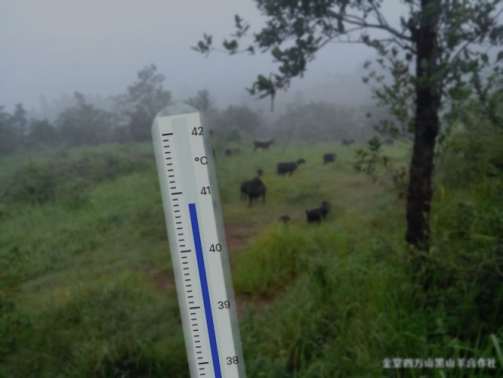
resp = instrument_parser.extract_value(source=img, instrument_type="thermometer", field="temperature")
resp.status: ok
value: 40.8 °C
